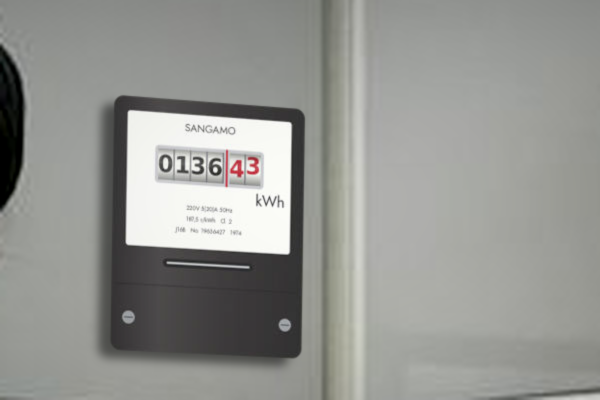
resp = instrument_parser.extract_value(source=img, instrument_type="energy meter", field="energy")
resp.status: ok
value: 136.43 kWh
